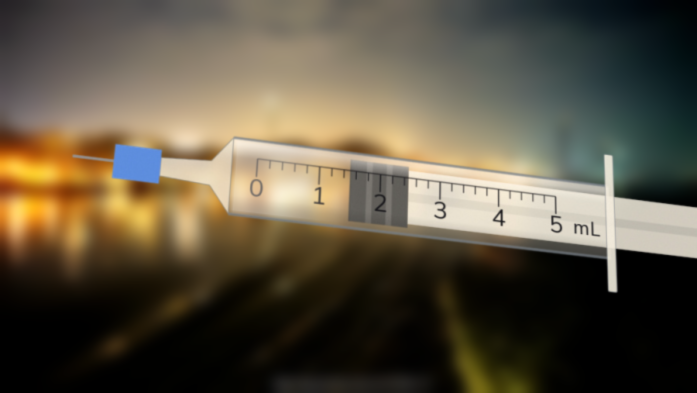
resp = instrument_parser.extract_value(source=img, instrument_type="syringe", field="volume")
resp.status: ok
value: 1.5 mL
